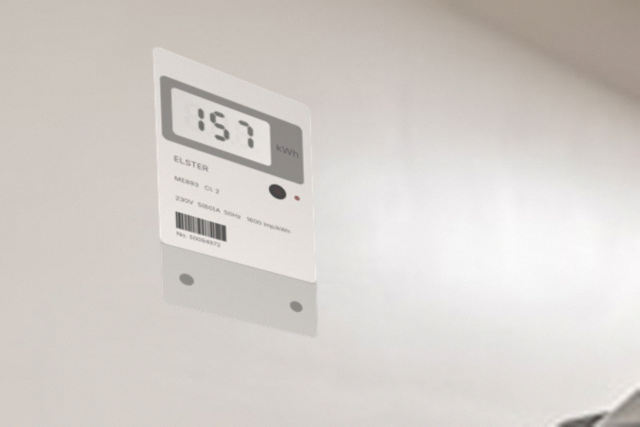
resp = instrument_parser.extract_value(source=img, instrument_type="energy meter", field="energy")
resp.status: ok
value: 157 kWh
